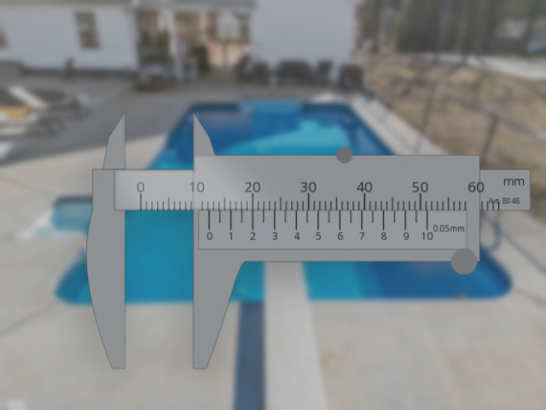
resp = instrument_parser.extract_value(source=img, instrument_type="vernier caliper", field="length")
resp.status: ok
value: 12.2 mm
